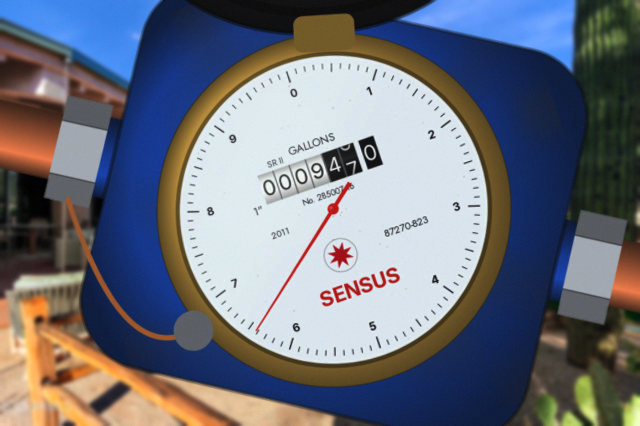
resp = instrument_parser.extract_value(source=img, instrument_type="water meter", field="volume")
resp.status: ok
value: 9466.4 gal
